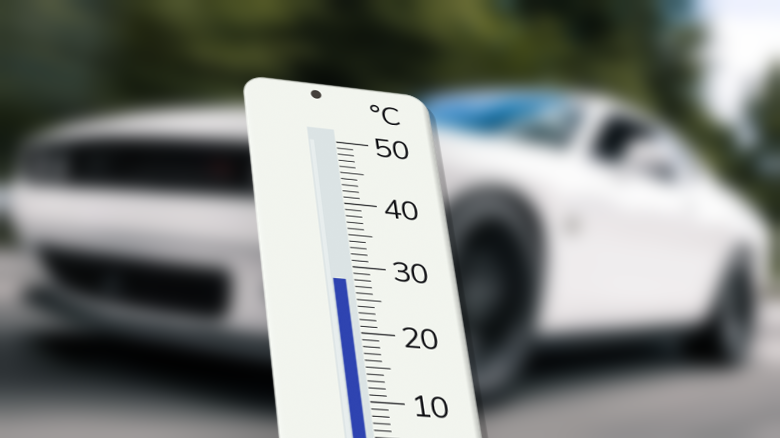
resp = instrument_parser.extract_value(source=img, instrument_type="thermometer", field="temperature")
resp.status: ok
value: 28 °C
